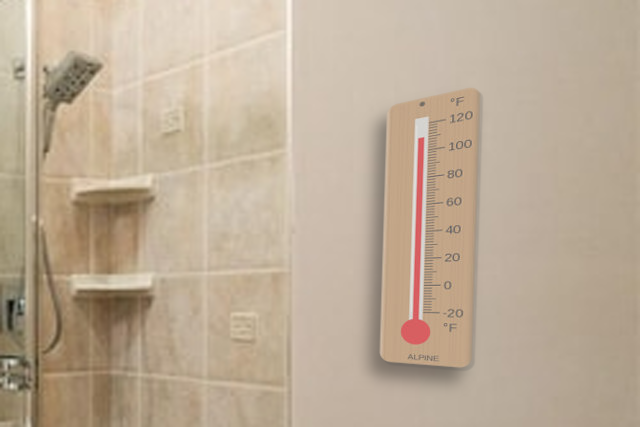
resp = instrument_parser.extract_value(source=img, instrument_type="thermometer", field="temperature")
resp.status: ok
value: 110 °F
